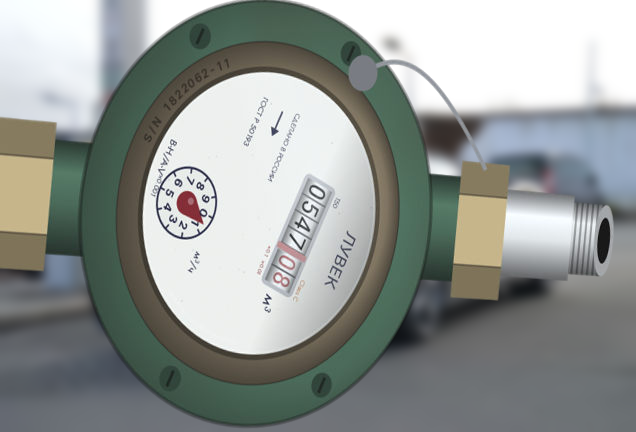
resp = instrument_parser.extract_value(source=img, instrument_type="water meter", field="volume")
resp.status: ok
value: 547.080 m³
